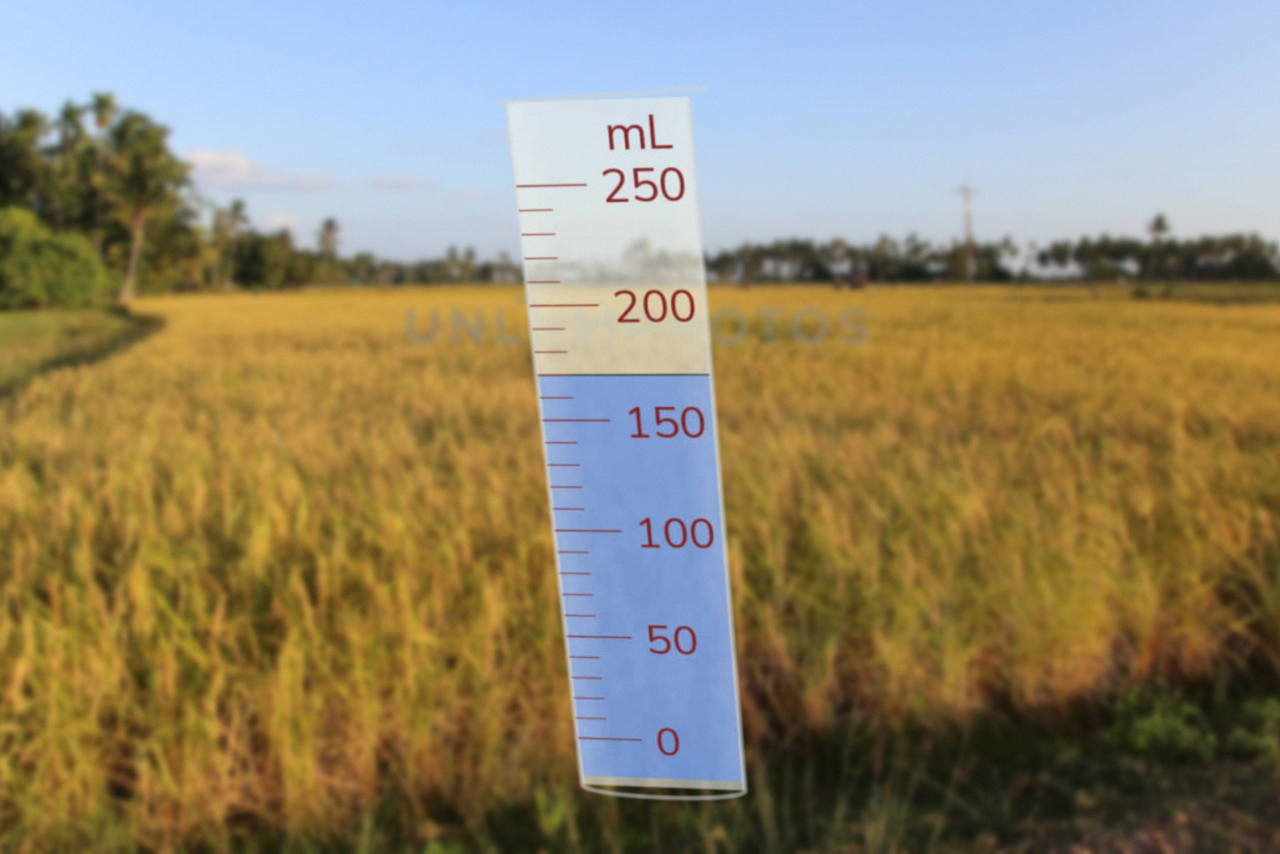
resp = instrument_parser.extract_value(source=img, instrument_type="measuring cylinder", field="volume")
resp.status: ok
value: 170 mL
